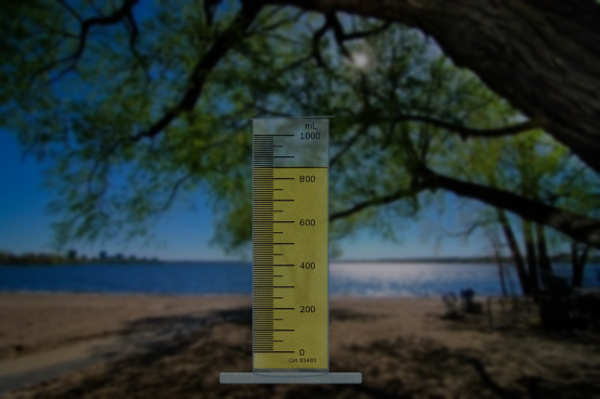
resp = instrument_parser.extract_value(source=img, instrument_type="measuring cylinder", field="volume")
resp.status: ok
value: 850 mL
